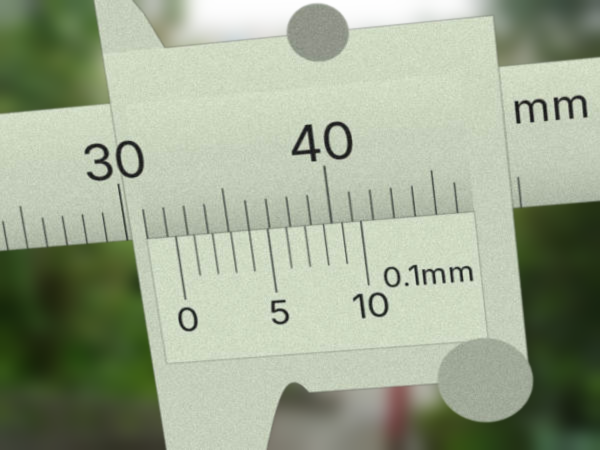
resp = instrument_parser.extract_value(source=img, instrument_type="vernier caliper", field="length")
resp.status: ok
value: 32.4 mm
